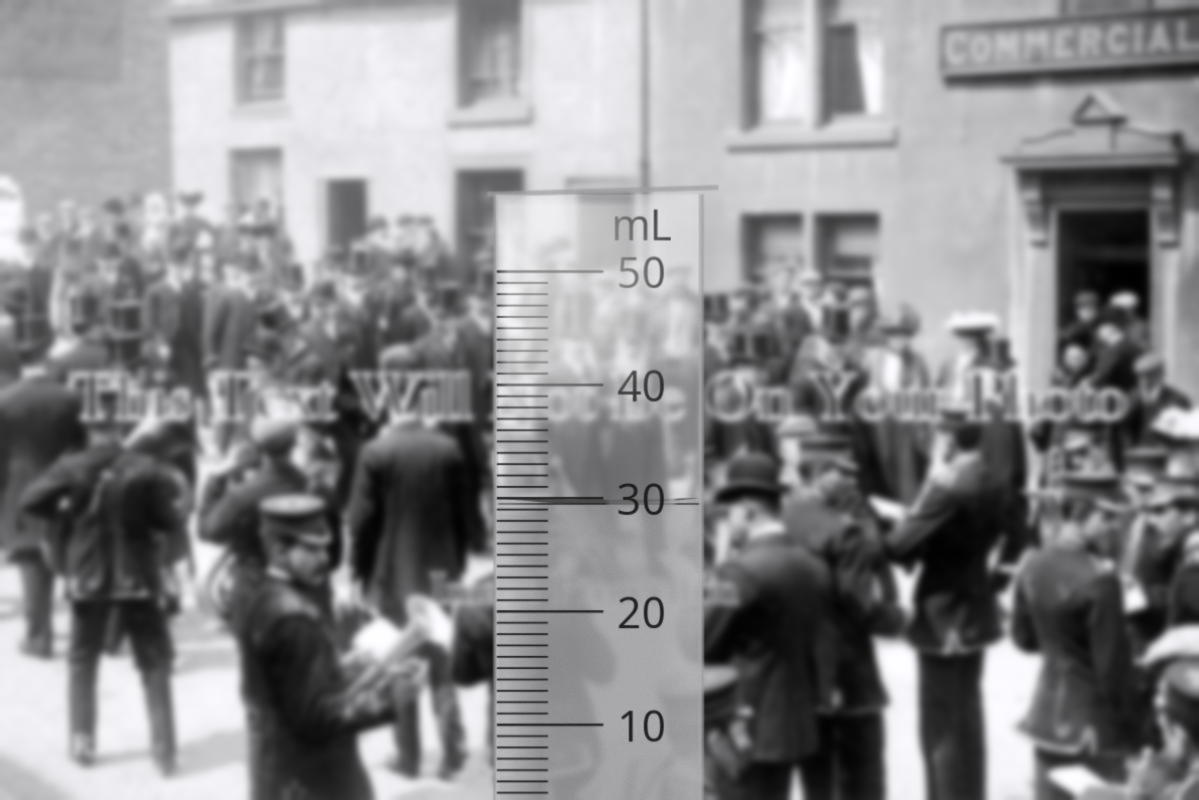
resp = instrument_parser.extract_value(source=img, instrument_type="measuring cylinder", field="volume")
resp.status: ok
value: 29.5 mL
